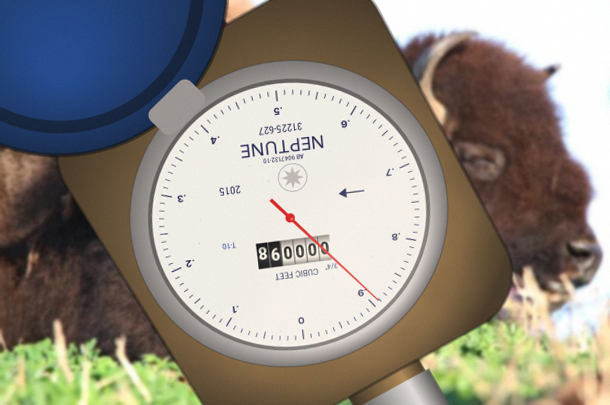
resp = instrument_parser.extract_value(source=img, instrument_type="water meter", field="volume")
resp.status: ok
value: 97.89 ft³
